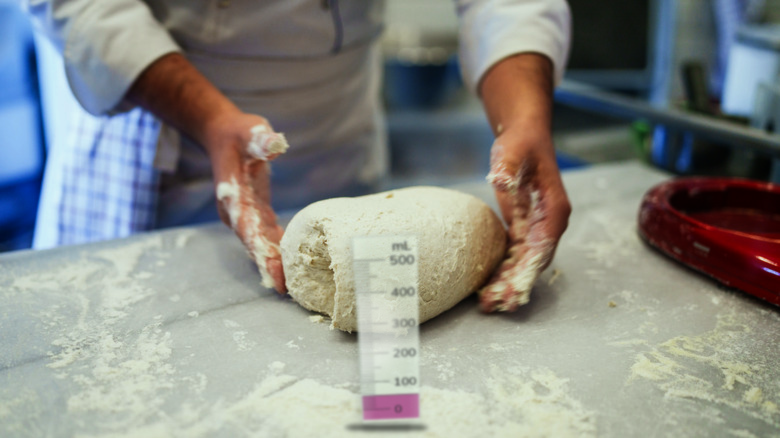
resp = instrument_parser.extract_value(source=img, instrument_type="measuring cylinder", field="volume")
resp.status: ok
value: 50 mL
